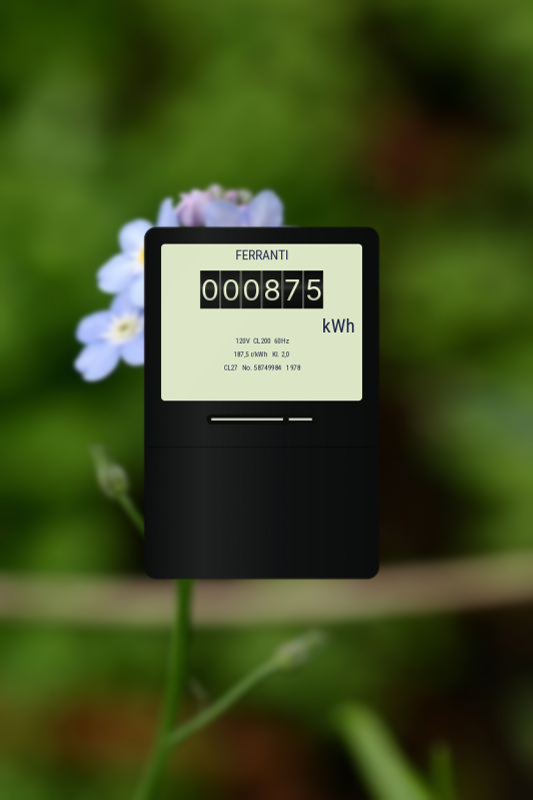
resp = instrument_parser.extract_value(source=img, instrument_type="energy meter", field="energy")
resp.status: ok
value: 875 kWh
